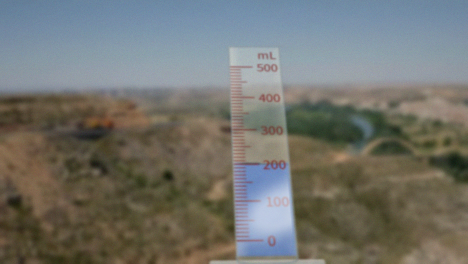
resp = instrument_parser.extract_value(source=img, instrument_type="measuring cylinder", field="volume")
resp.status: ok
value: 200 mL
